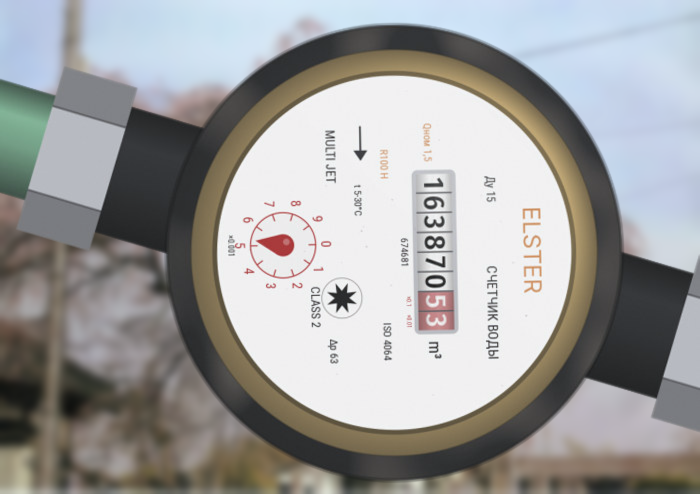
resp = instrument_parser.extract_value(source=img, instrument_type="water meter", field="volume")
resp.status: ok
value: 163870.535 m³
